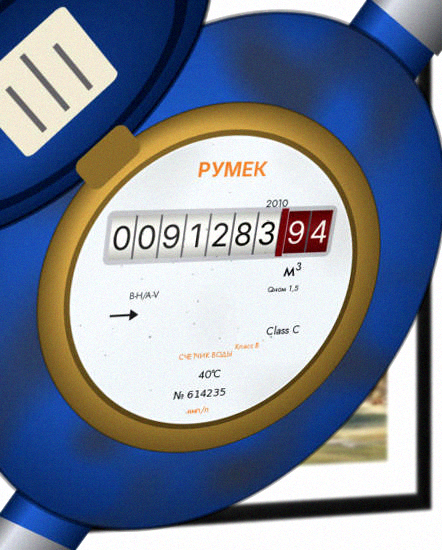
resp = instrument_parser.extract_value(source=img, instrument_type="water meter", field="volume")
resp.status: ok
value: 91283.94 m³
